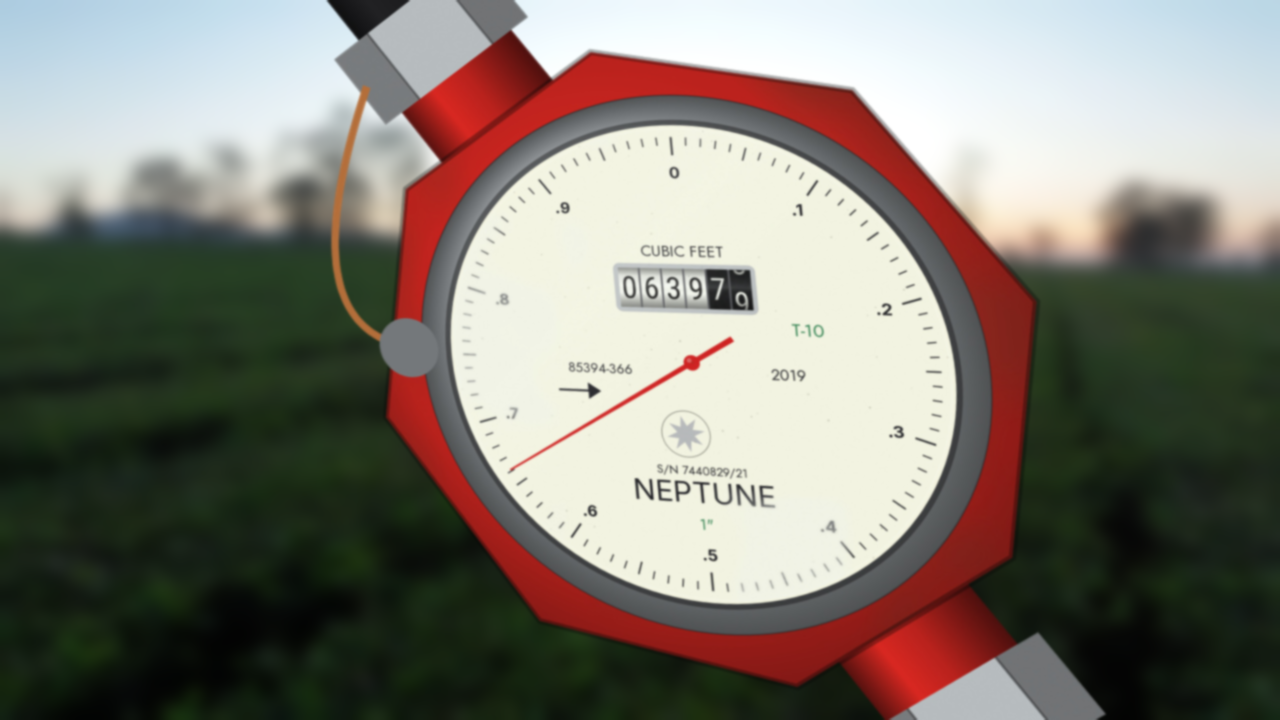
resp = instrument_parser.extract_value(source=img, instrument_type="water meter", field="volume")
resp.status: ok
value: 63978.66 ft³
